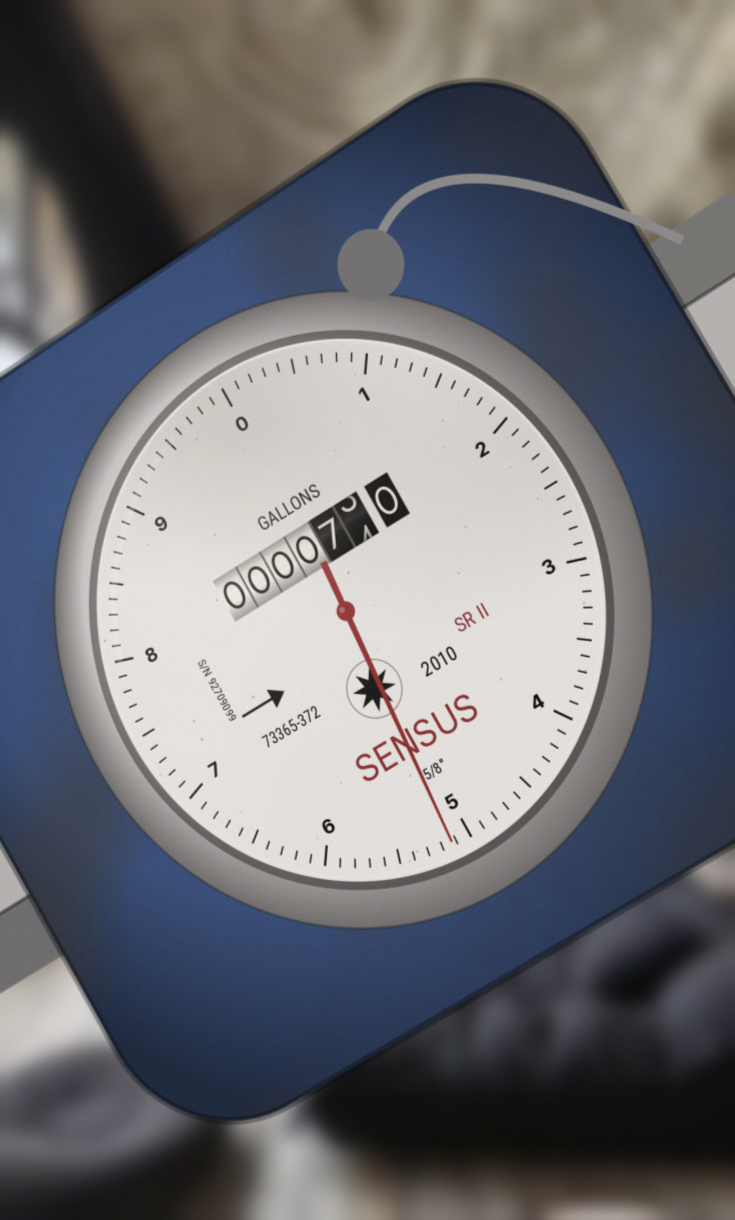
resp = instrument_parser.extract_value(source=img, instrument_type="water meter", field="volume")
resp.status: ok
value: 735.1 gal
